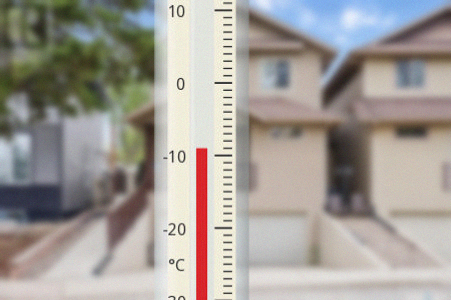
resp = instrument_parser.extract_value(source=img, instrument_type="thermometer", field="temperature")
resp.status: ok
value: -9 °C
